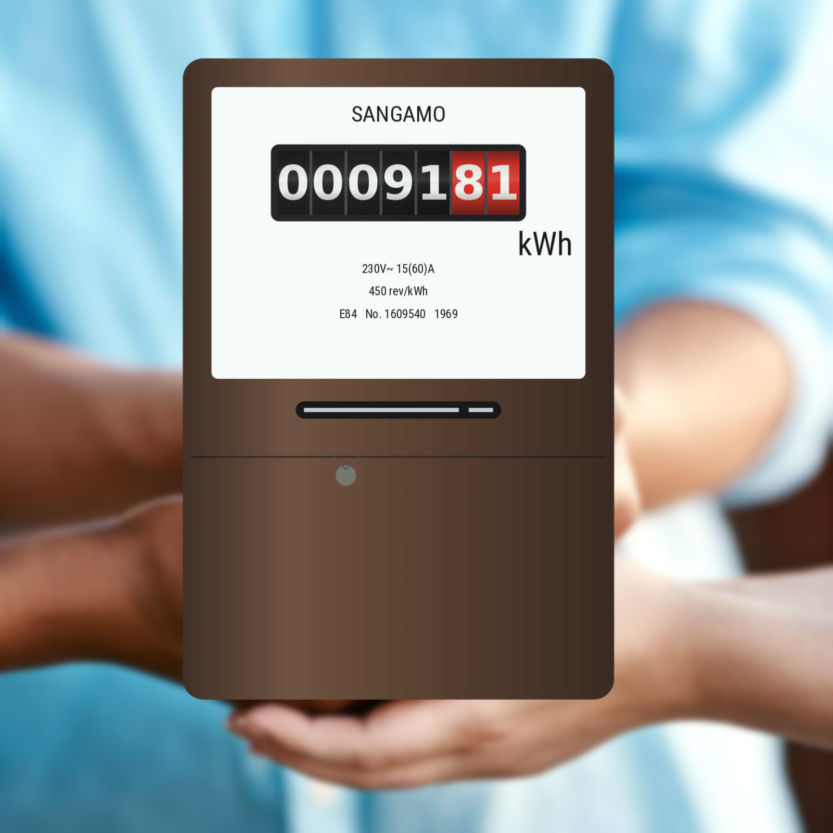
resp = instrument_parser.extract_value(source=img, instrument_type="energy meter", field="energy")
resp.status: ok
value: 91.81 kWh
